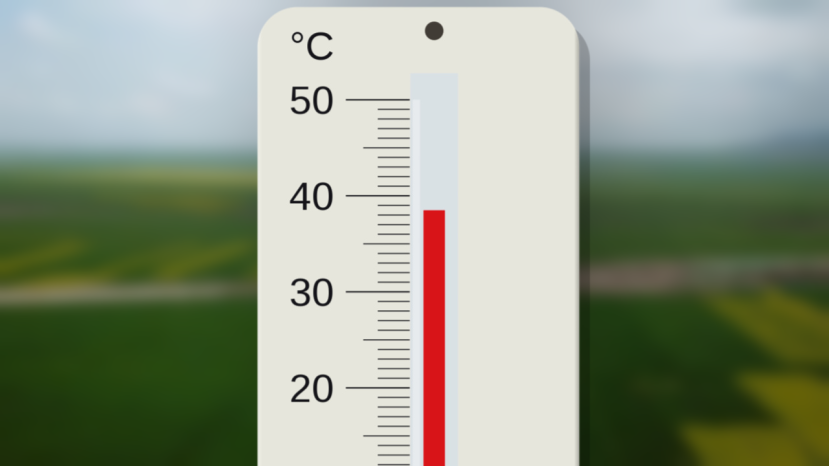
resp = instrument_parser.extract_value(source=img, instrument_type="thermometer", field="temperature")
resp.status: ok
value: 38.5 °C
